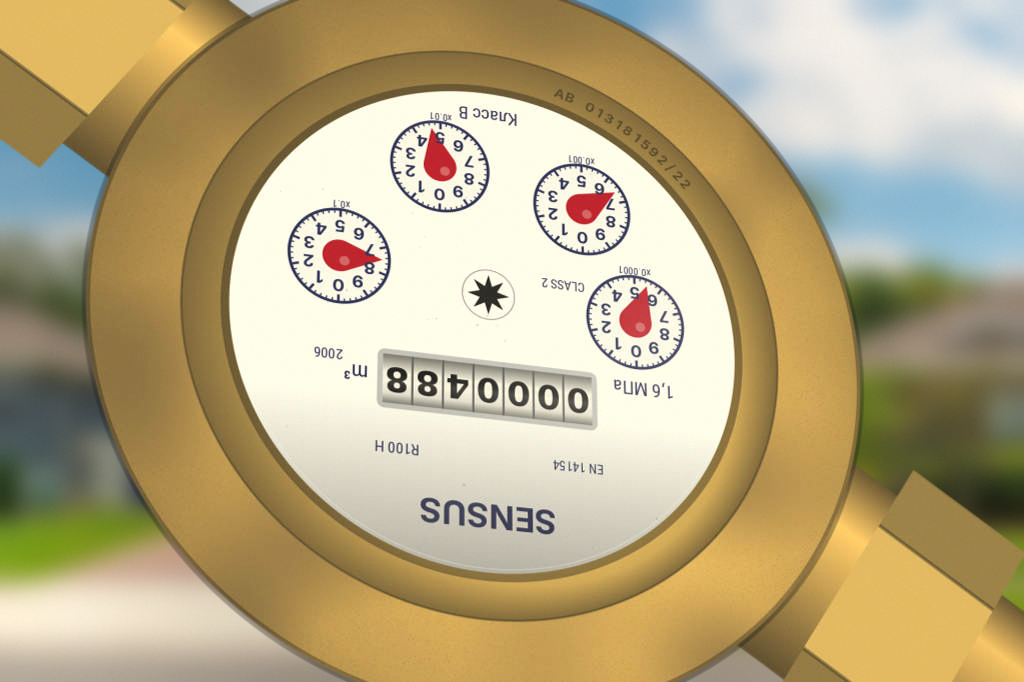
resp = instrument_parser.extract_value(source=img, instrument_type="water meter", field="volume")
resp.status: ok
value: 488.7465 m³
